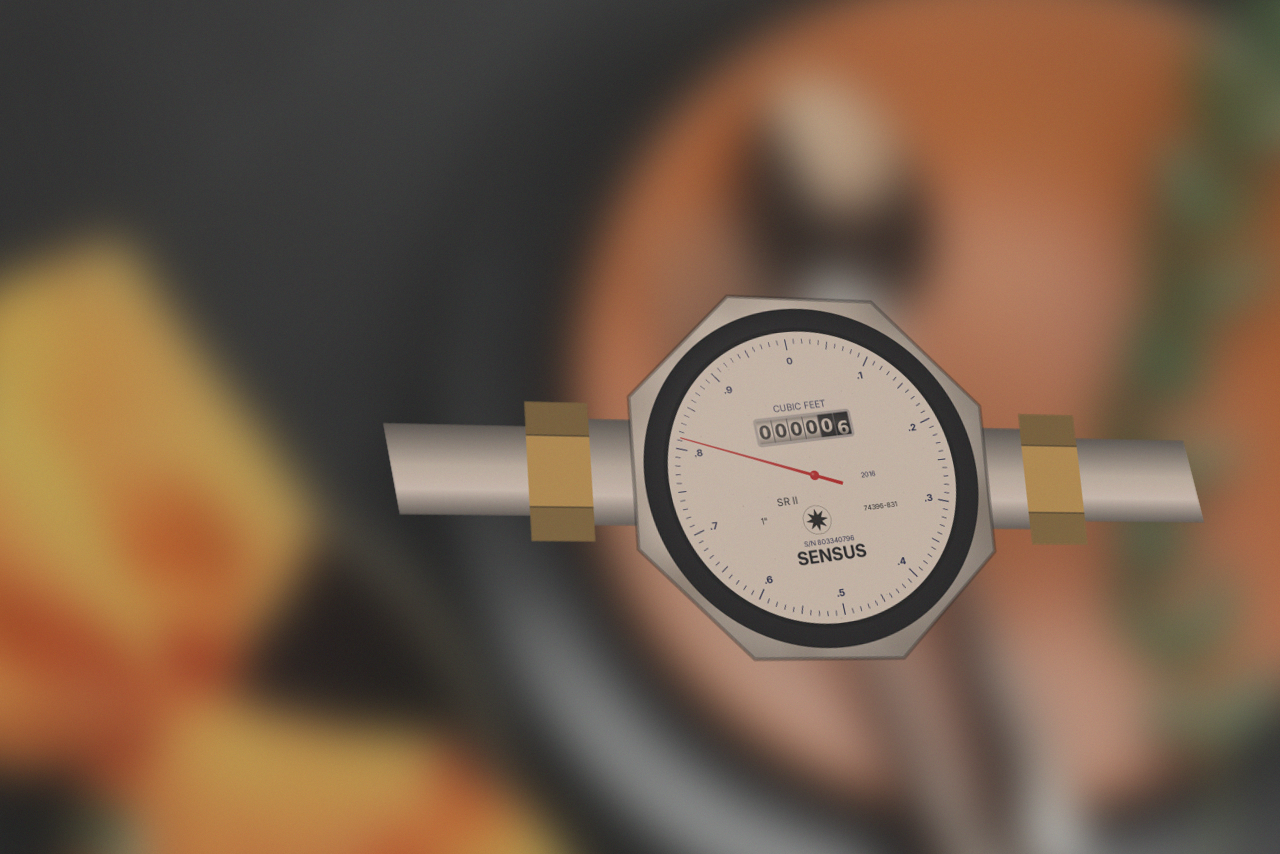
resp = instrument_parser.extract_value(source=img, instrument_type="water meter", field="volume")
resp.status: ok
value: 5.81 ft³
